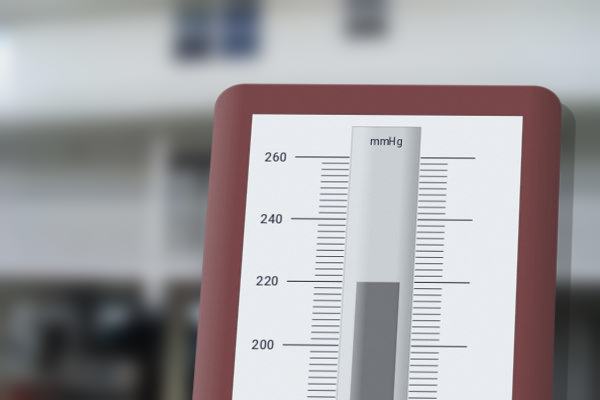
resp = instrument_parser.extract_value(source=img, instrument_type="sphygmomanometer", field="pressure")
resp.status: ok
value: 220 mmHg
